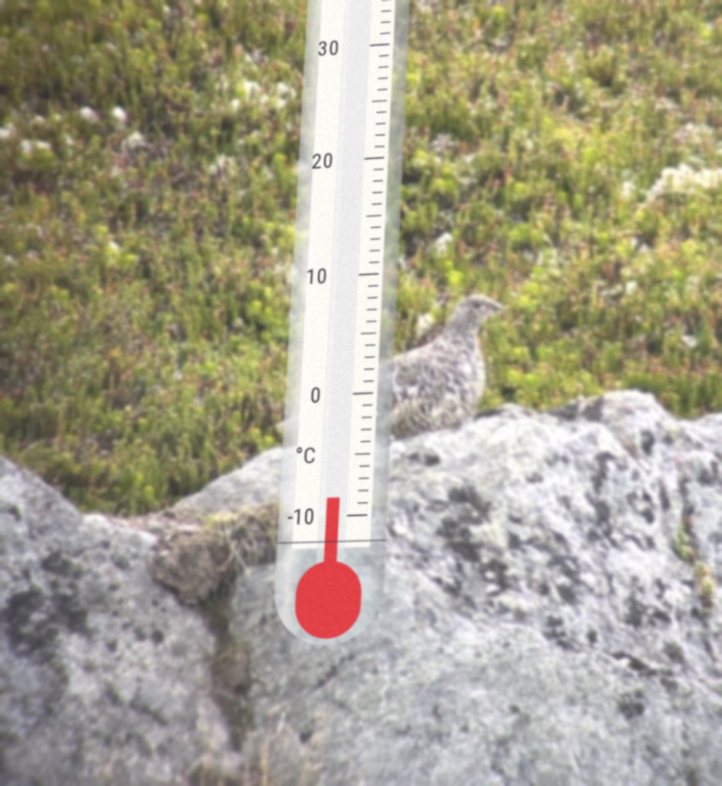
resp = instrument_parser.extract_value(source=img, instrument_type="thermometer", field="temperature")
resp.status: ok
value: -8.5 °C
